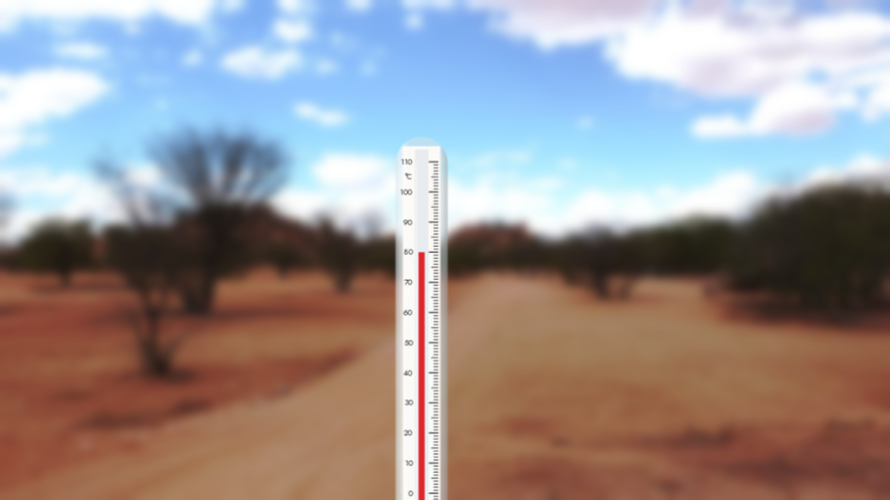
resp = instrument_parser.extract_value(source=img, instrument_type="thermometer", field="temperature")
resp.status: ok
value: 80 °C
